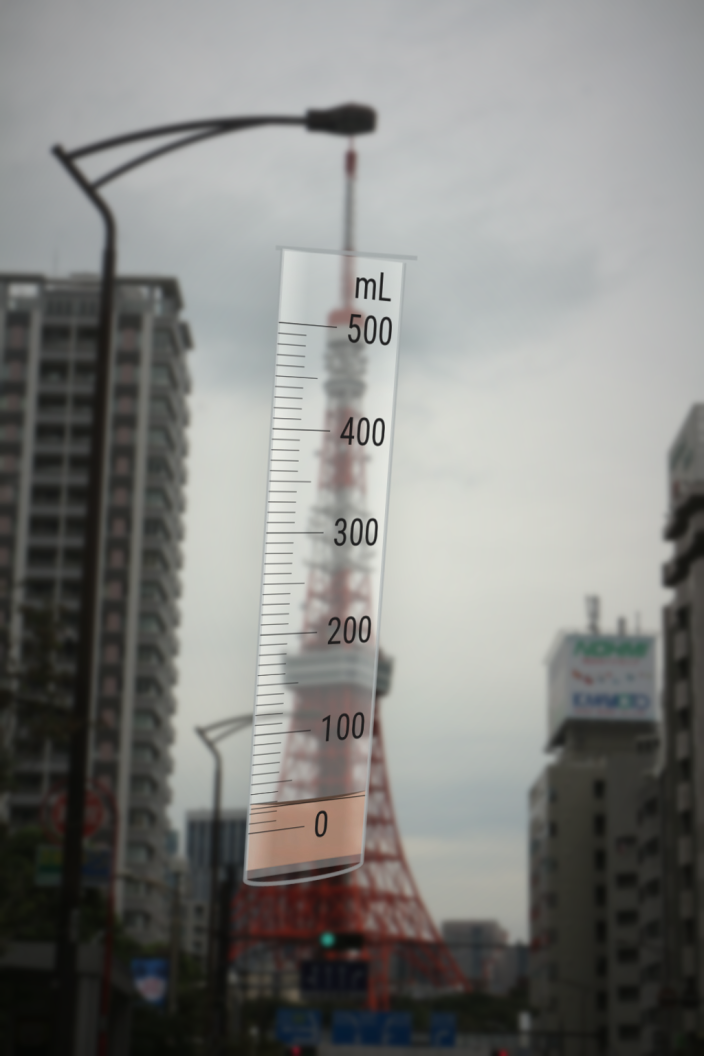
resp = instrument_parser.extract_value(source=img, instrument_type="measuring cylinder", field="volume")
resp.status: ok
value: 25 mL
